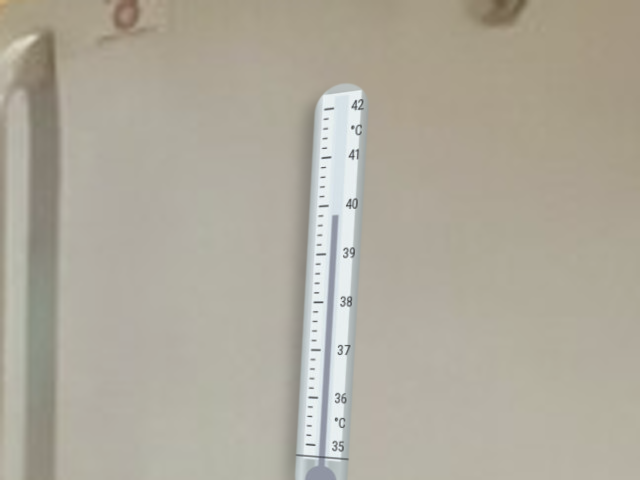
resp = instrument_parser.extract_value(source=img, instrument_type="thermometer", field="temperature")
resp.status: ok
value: 39.8 °C
